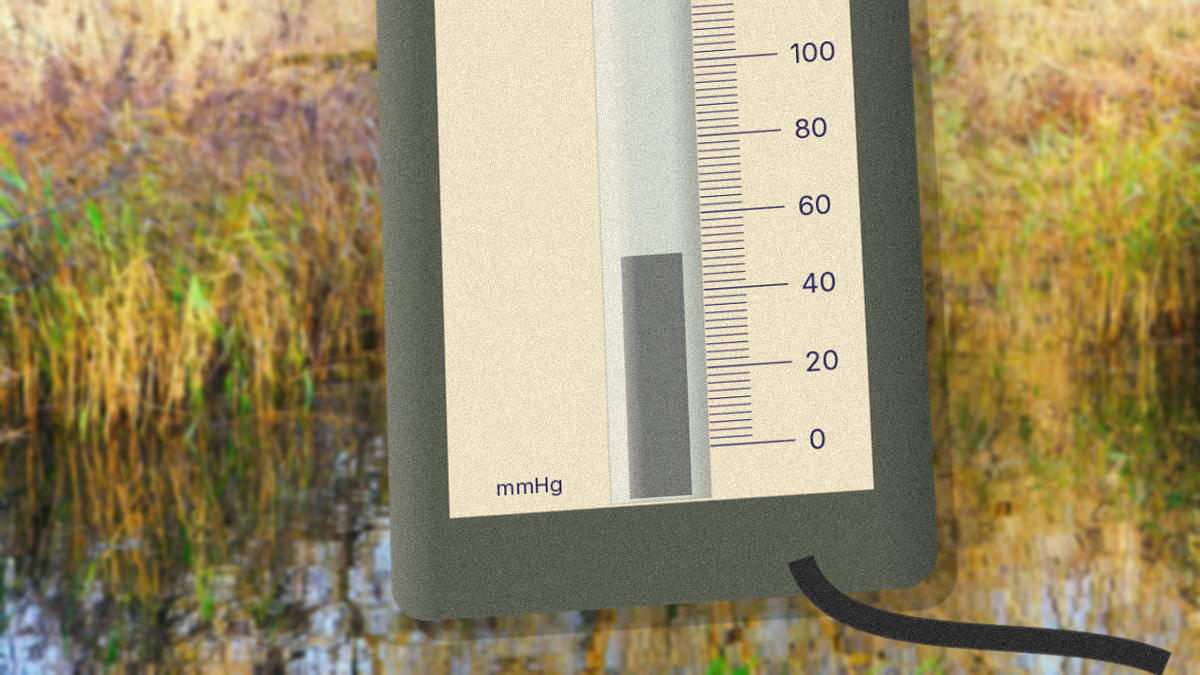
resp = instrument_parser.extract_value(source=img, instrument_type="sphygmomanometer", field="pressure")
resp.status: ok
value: 50 mmHg
